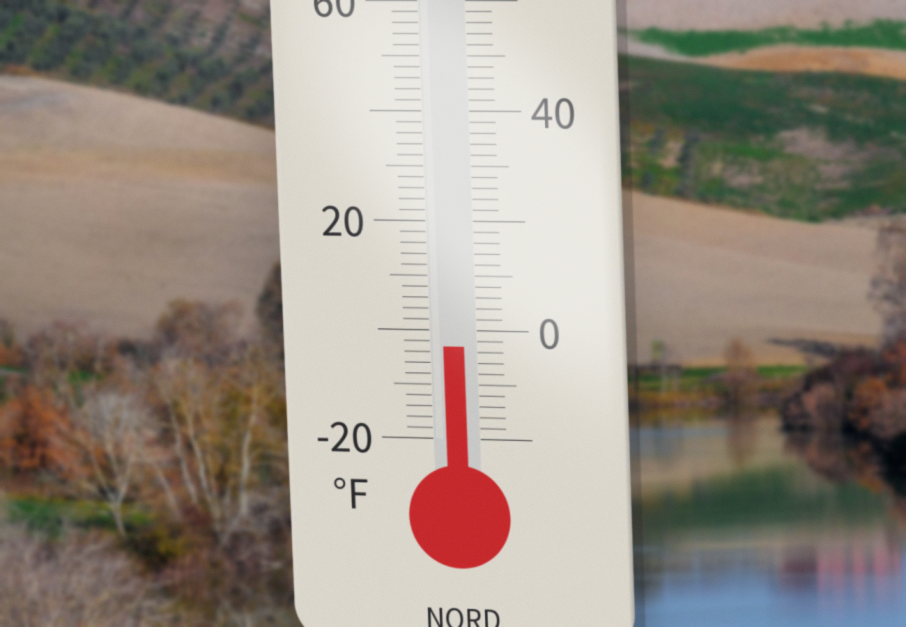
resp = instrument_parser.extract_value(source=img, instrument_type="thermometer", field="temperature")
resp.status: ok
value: -3 °F
